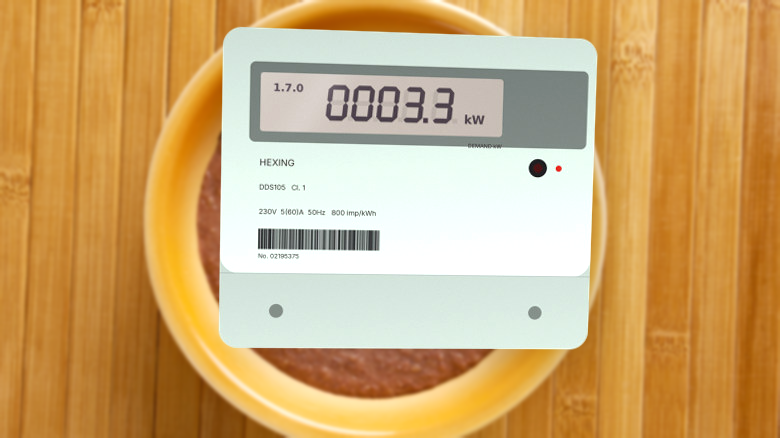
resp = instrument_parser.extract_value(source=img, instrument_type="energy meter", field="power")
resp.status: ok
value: 3.3 kW
